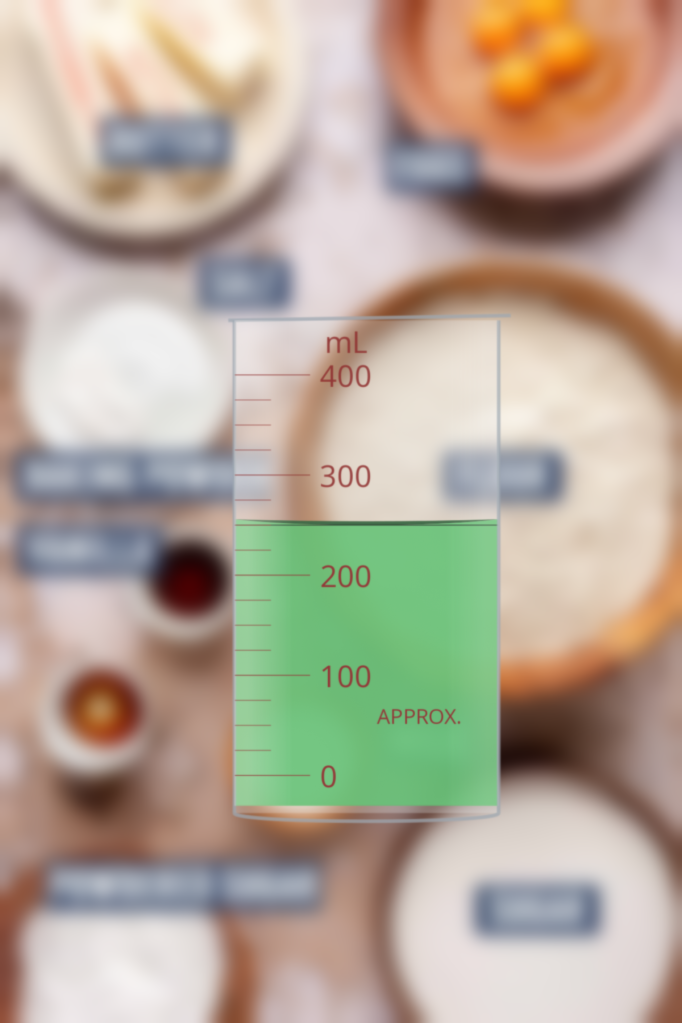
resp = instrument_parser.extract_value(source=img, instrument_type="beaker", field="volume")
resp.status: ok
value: 250 mL
